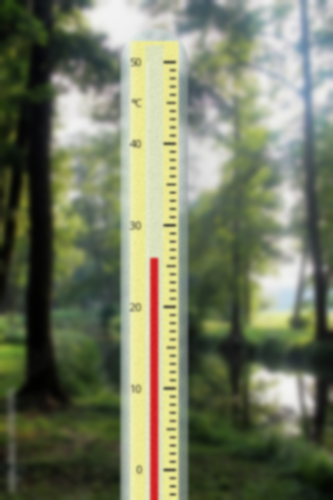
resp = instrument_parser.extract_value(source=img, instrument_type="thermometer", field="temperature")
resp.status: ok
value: 26 °C
